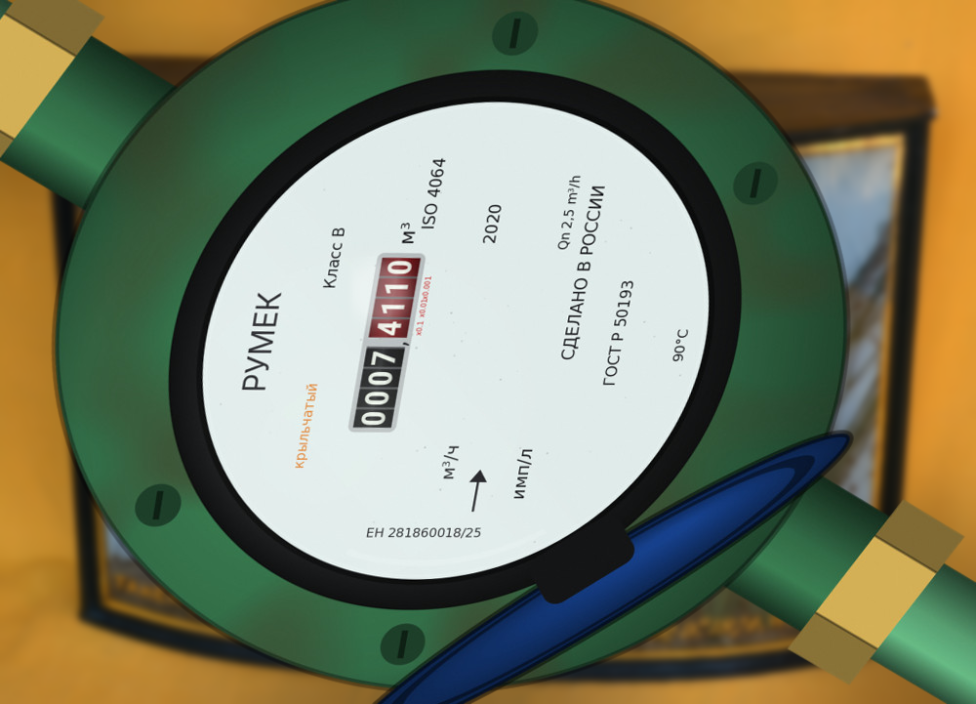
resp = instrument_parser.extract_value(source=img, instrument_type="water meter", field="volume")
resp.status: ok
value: 7.4110 m³
